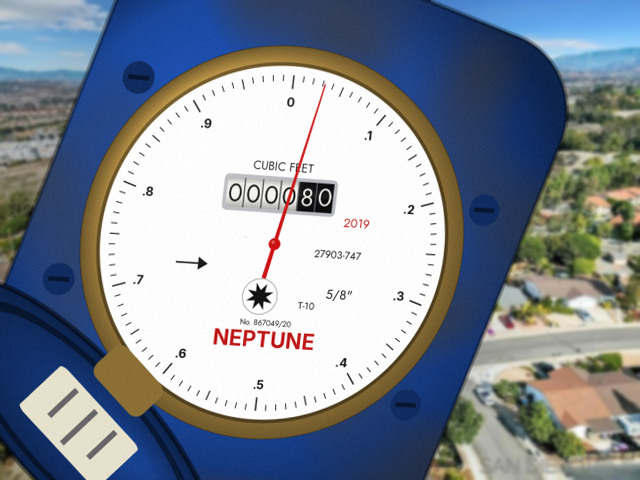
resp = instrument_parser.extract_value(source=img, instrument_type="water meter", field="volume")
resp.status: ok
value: 80.03 ft³
